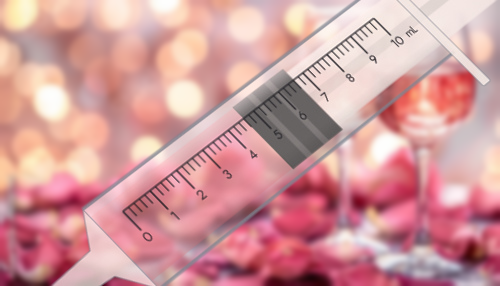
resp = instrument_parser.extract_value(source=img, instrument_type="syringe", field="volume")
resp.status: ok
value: 4.6 mL
